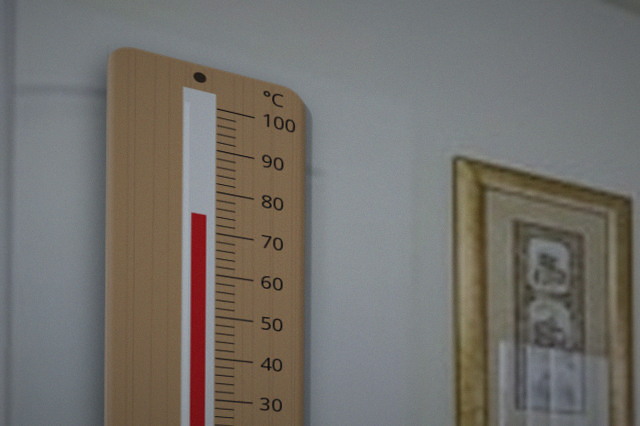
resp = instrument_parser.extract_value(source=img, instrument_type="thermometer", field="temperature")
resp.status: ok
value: 74 °C
